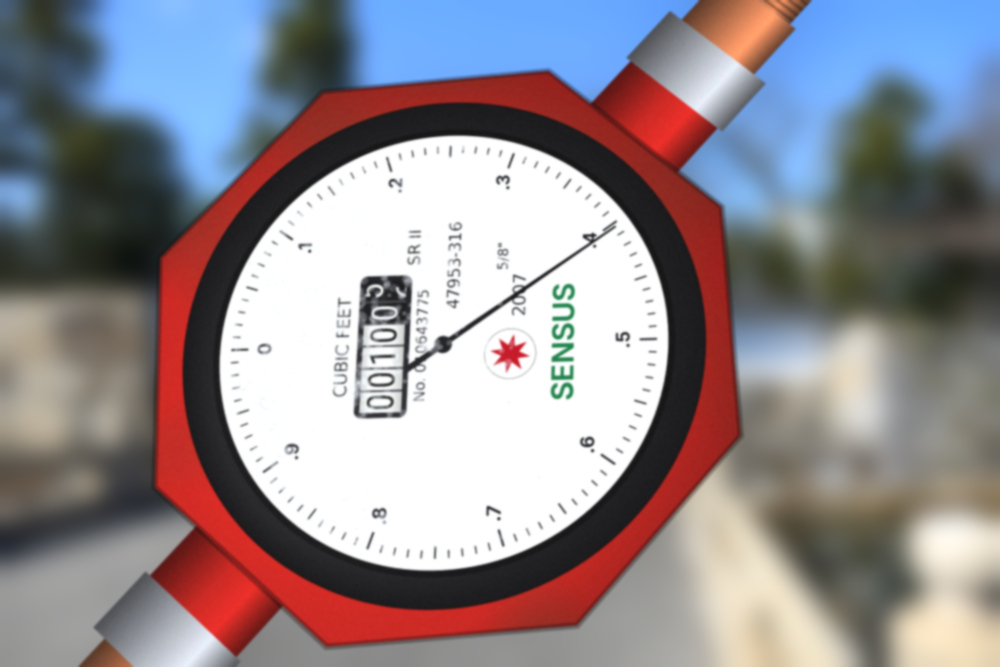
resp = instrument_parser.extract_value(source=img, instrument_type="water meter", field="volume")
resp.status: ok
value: 1005.40 ft³
